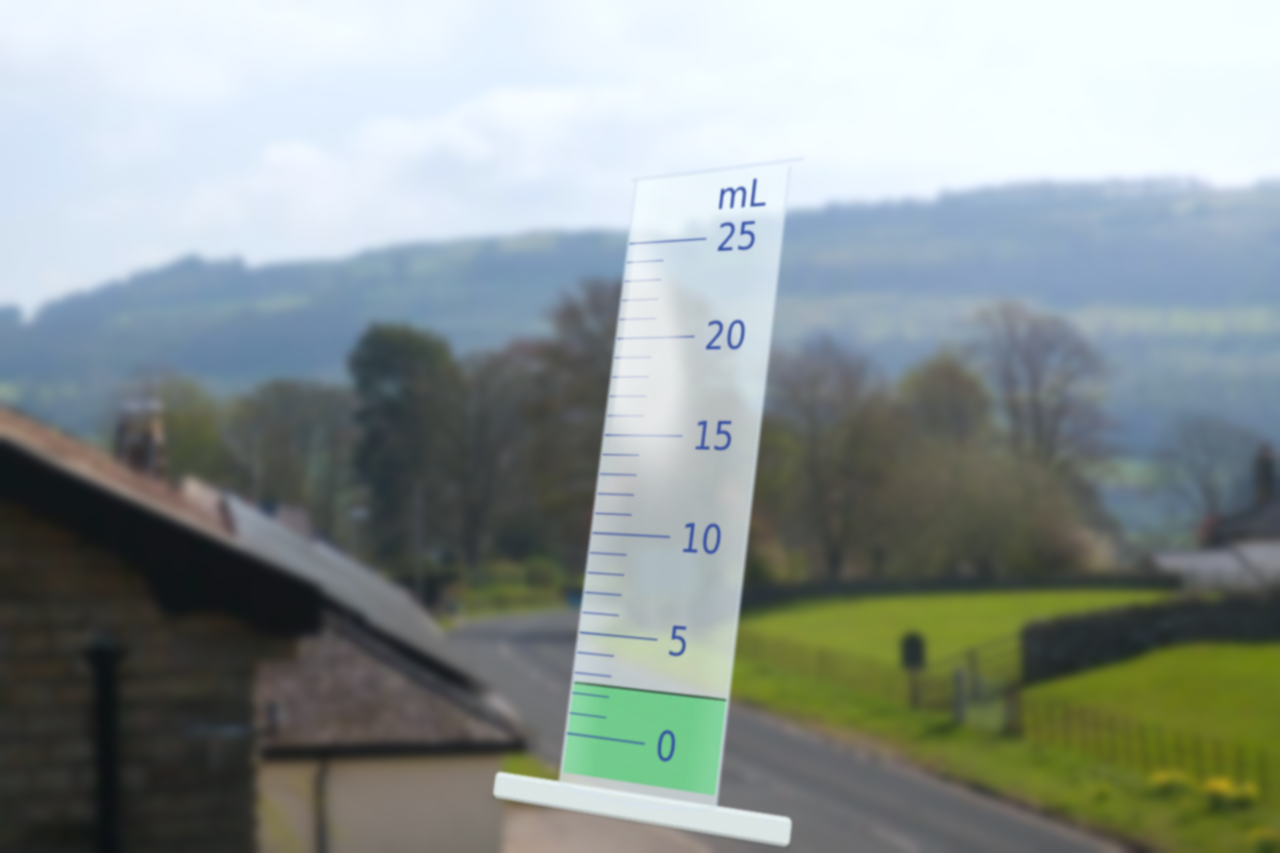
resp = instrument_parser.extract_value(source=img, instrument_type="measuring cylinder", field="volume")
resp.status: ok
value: 2.5 mL
